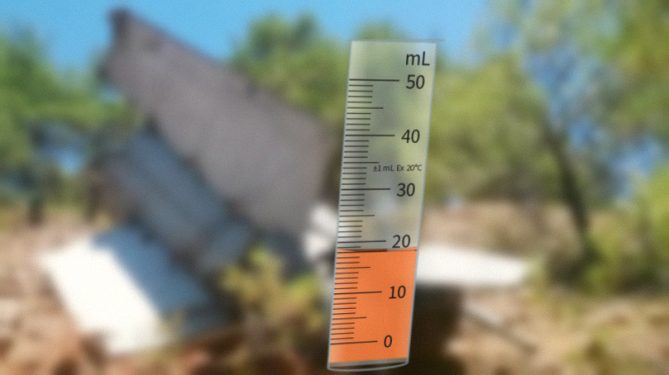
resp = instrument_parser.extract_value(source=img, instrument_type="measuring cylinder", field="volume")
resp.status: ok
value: 18 mL
